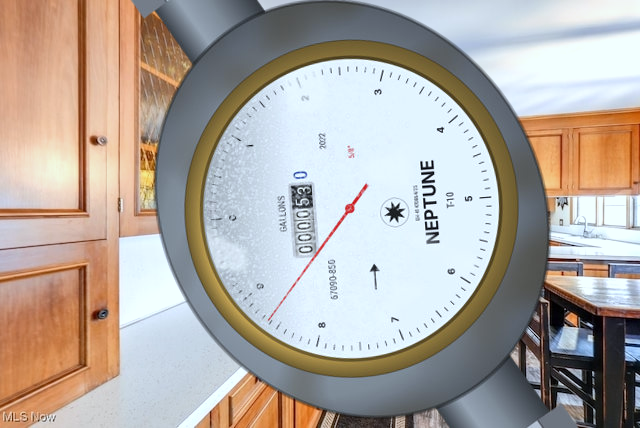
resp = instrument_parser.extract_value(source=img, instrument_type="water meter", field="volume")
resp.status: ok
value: 528.6 gal
